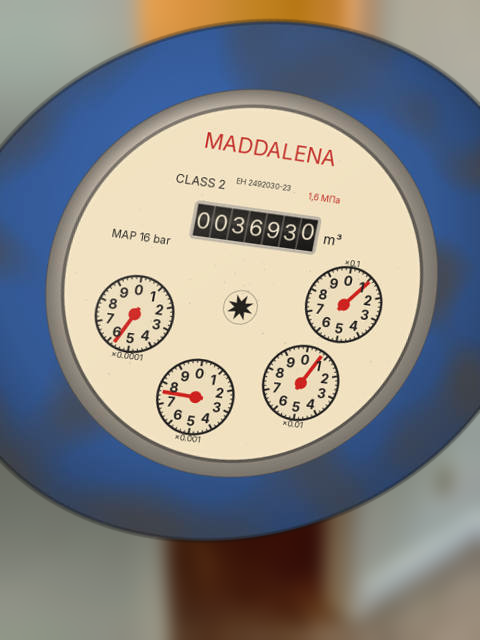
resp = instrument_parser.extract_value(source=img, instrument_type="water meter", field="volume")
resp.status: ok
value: 36930.1075 m³
